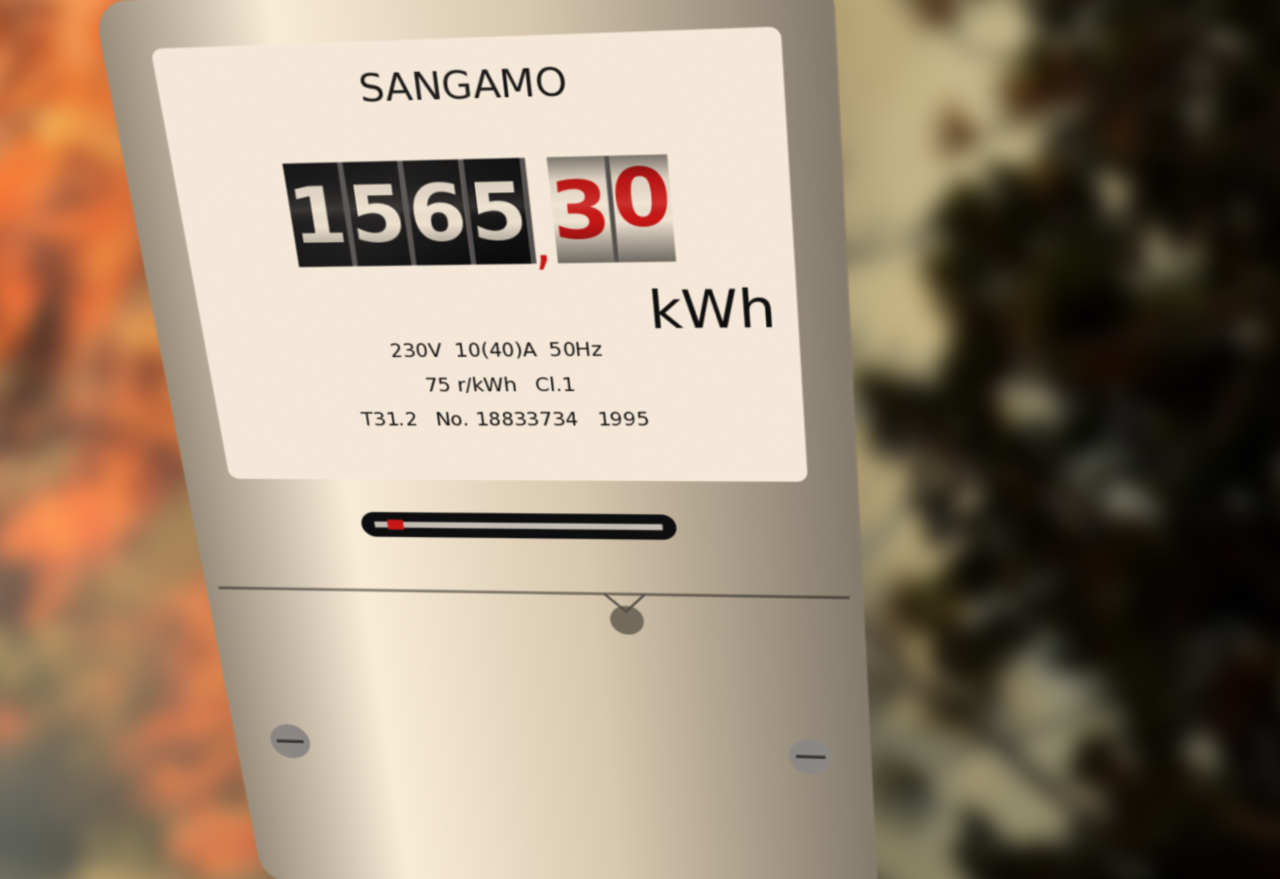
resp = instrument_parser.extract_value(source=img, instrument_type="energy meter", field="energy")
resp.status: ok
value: 1565.30 kWh
